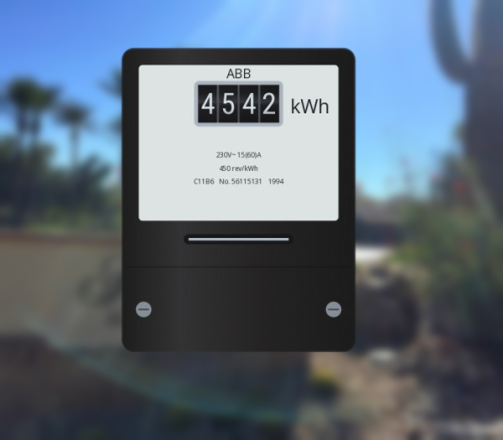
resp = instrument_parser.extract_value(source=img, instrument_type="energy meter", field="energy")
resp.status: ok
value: 4542 kWh
